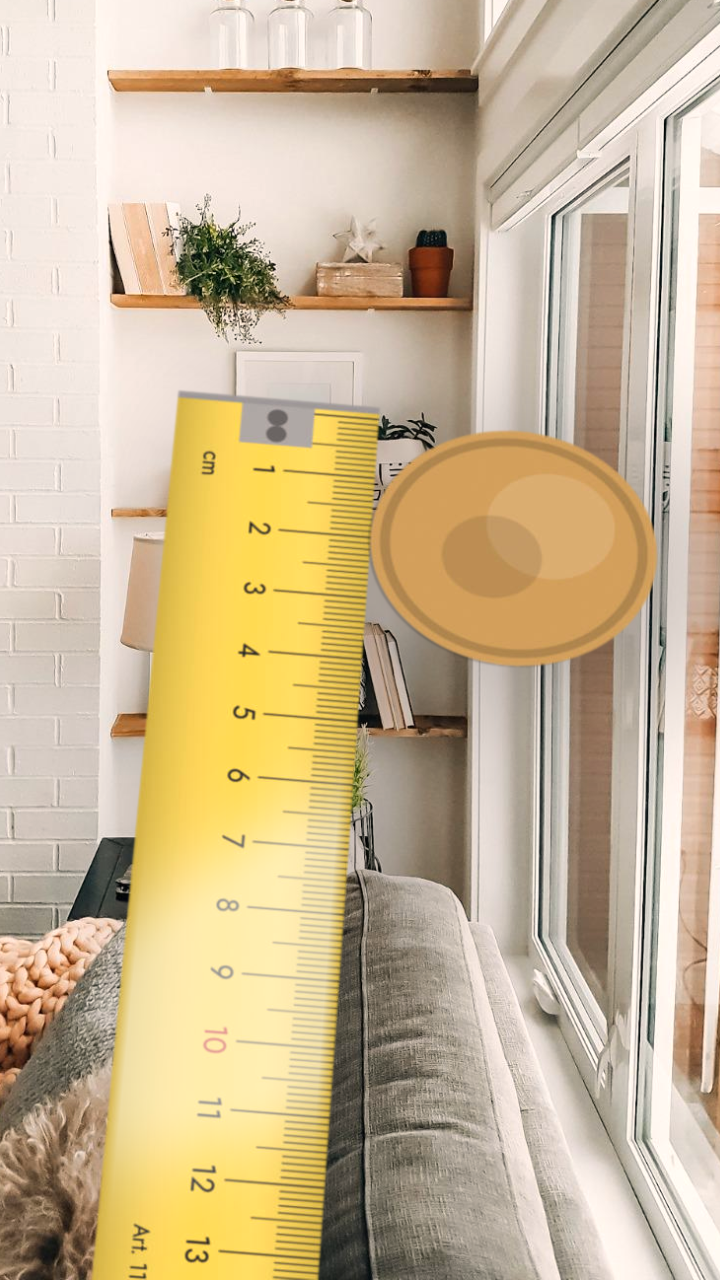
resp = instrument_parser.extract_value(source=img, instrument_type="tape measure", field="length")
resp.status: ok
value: 3.9 cm
